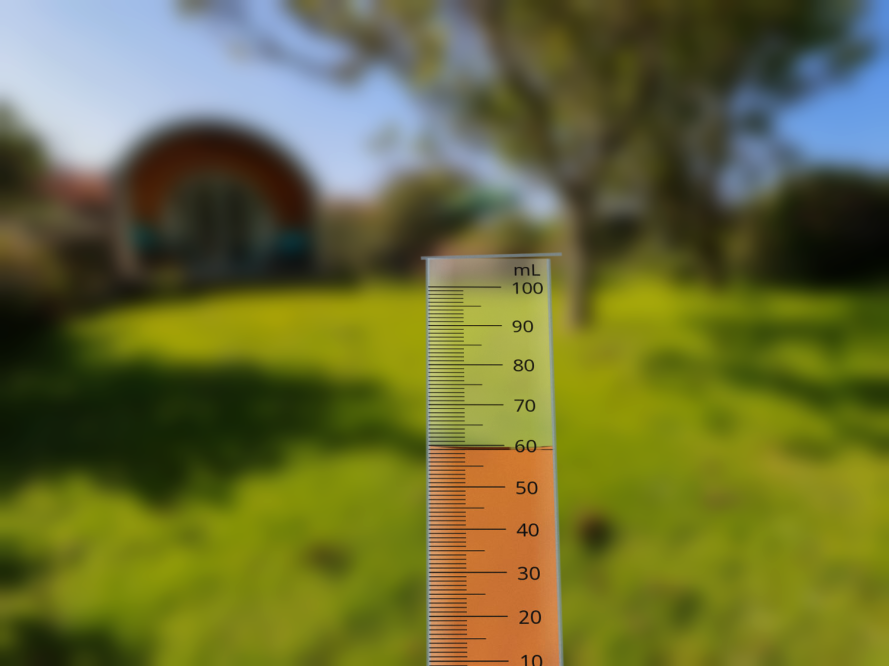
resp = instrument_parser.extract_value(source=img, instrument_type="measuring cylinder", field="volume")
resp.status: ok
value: 59 mL
